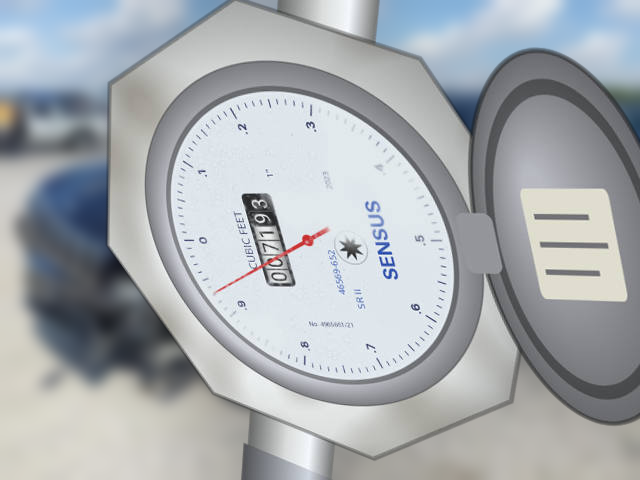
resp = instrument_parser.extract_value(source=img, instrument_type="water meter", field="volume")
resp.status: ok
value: 7192.93 ft³
